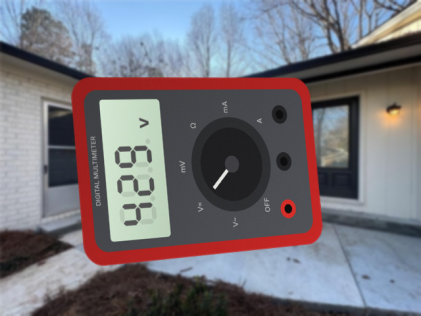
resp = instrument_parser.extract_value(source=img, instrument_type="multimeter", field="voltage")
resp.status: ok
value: 429 V
